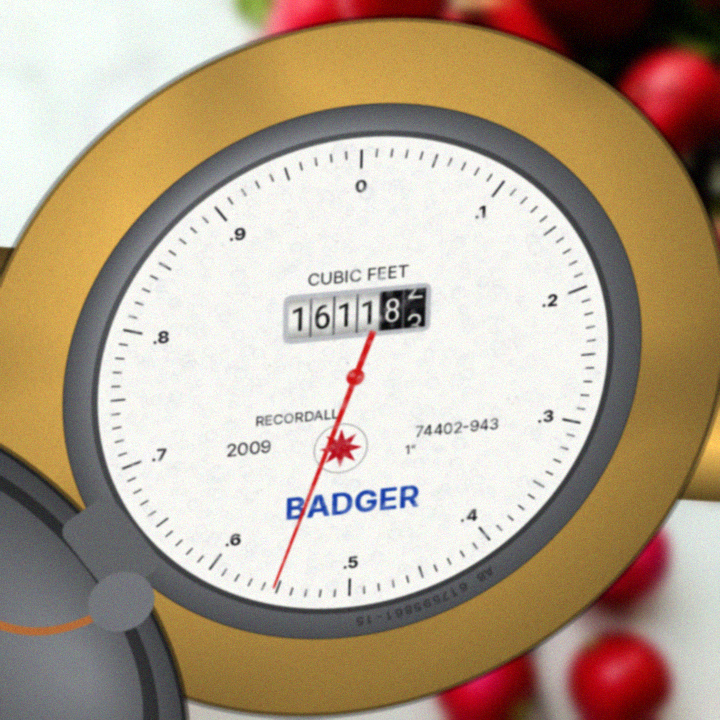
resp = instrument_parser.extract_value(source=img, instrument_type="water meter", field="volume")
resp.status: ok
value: 161182.55 ft³
